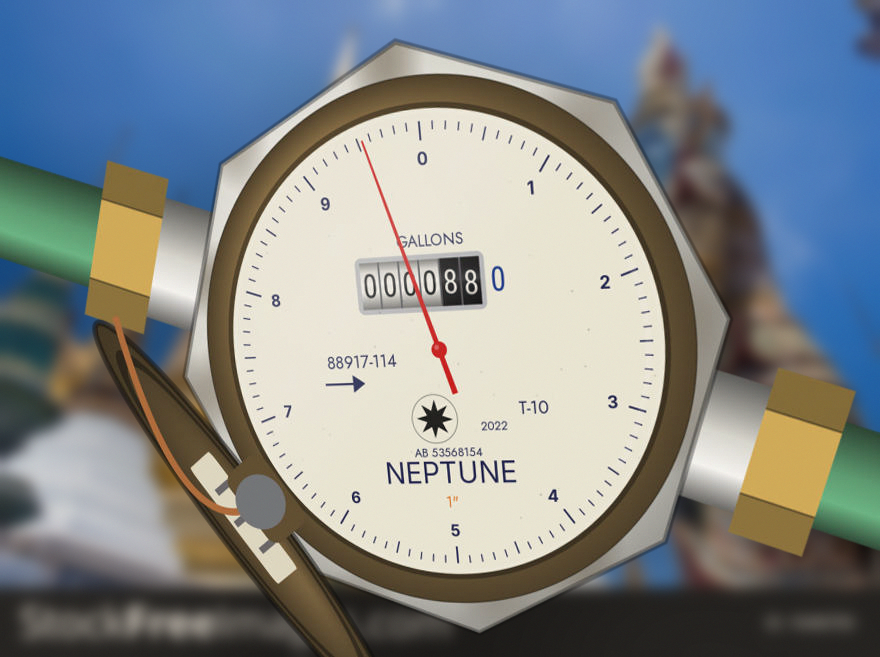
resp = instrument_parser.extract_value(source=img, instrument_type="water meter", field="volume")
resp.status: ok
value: 879.5 gal
